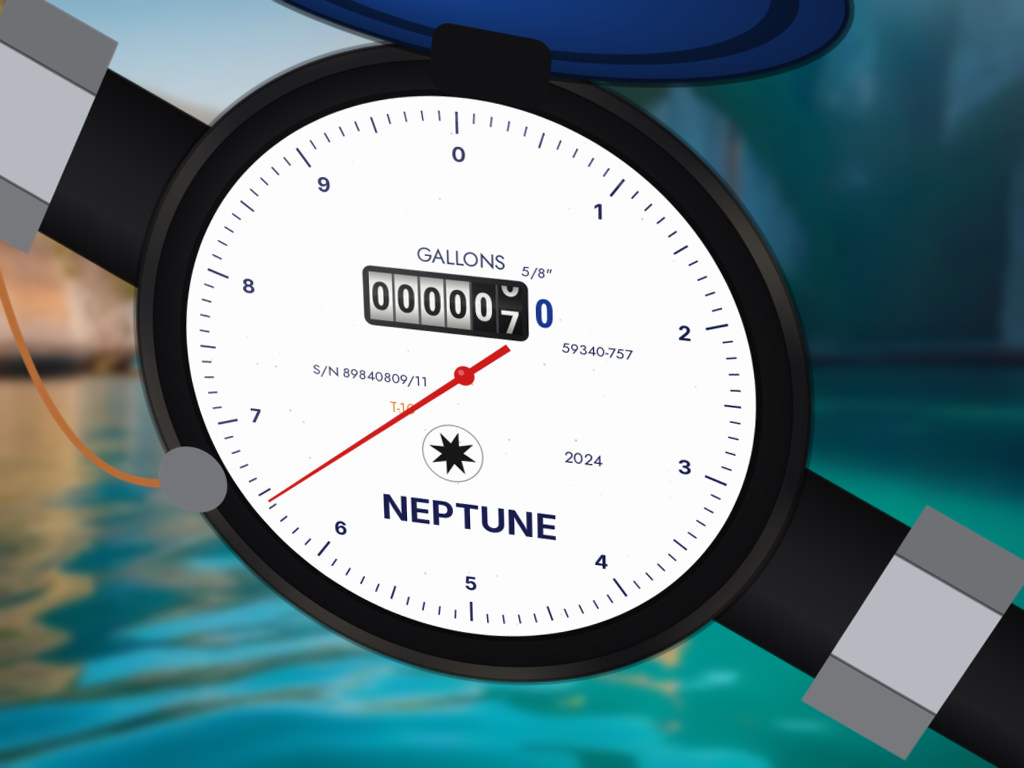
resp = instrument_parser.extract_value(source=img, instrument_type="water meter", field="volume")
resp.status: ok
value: 66.4 gal
